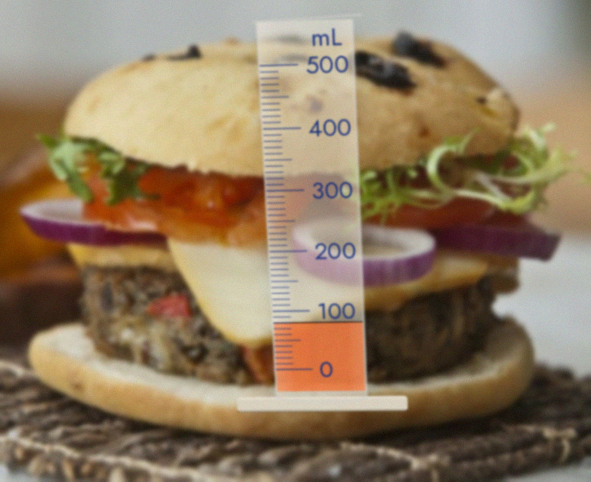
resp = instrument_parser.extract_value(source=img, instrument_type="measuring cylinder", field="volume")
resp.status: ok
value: 80 mL
